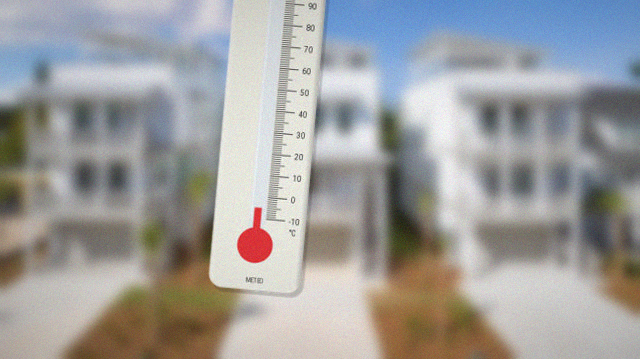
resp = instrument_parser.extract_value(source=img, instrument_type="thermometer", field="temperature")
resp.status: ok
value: -5 °C
